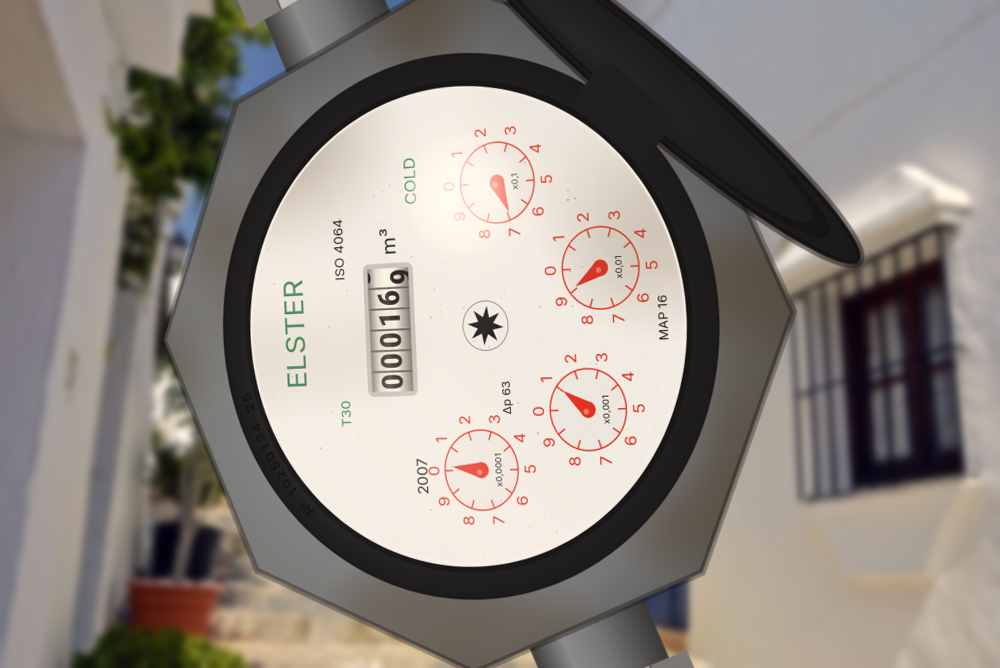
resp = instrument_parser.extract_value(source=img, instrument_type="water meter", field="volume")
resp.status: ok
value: 168.6910 m³
